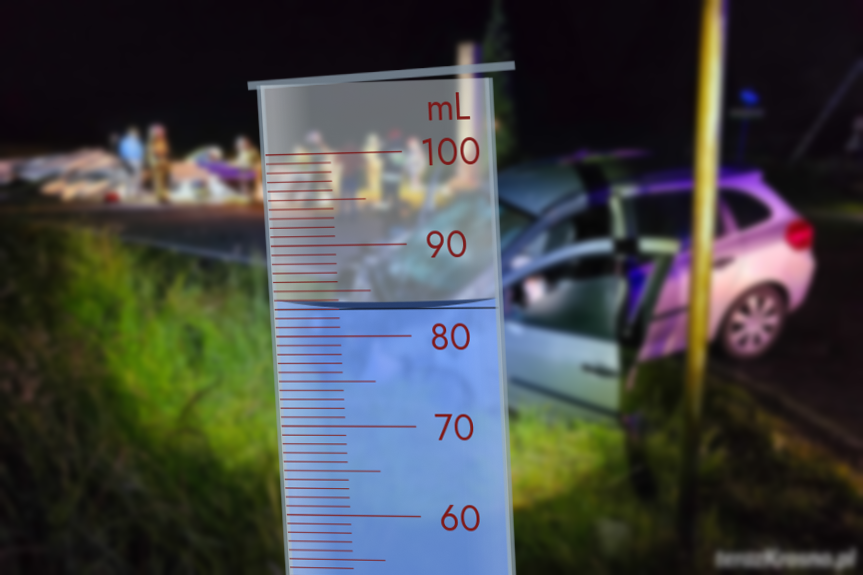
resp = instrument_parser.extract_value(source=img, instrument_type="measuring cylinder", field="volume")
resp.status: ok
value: 83 mL
